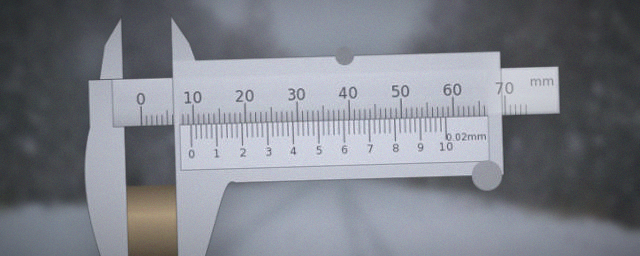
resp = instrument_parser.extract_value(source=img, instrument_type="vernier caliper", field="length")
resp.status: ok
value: 9.5 mm
